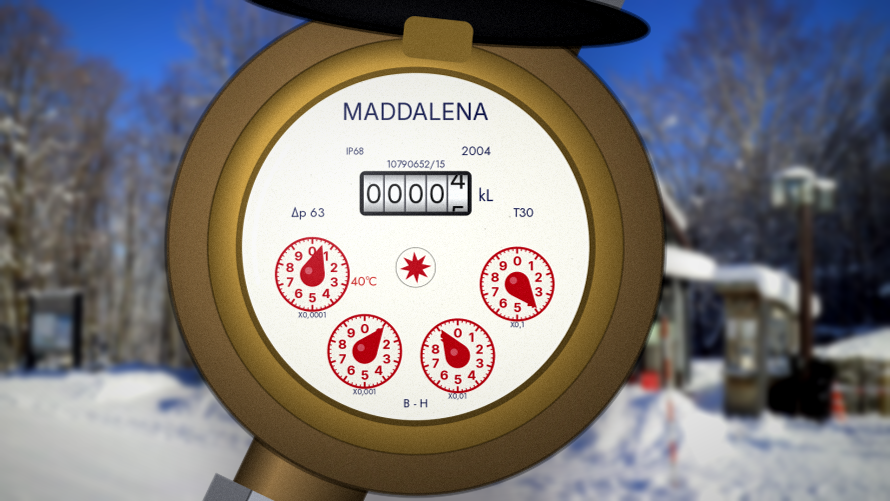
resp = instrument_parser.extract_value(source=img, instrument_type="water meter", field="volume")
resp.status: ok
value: 4.3910 kL
